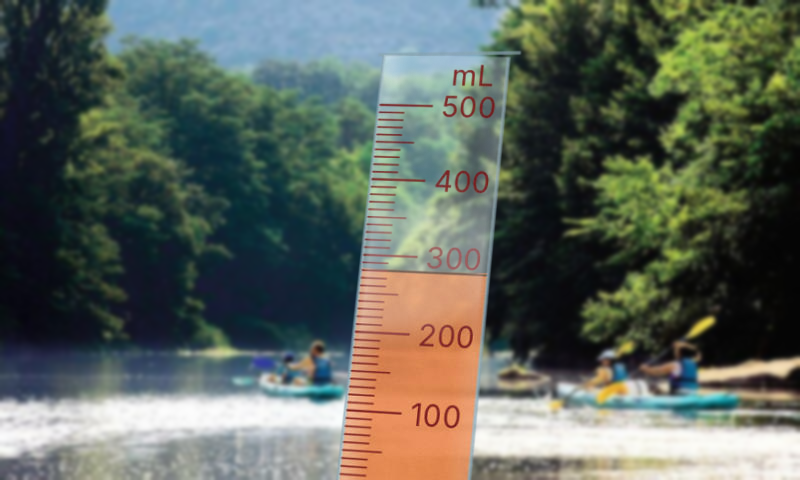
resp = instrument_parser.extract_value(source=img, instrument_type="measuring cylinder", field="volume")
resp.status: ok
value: 280 mL
